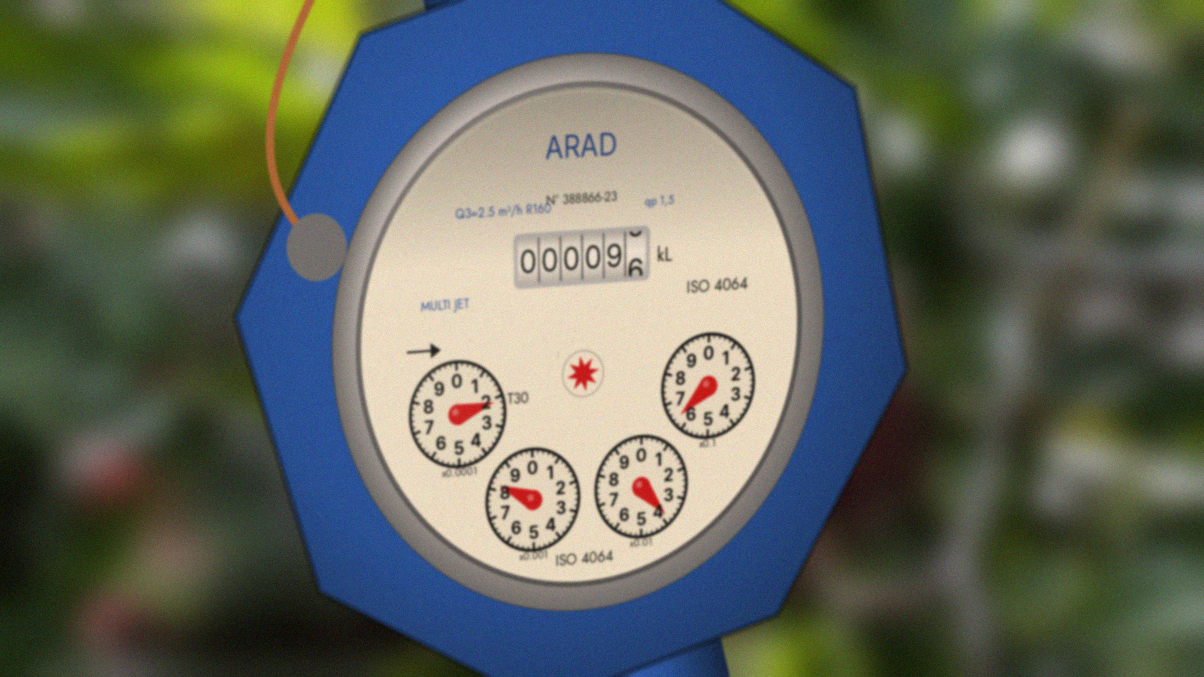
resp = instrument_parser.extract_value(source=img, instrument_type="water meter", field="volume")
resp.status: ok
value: 95.6382 kL
